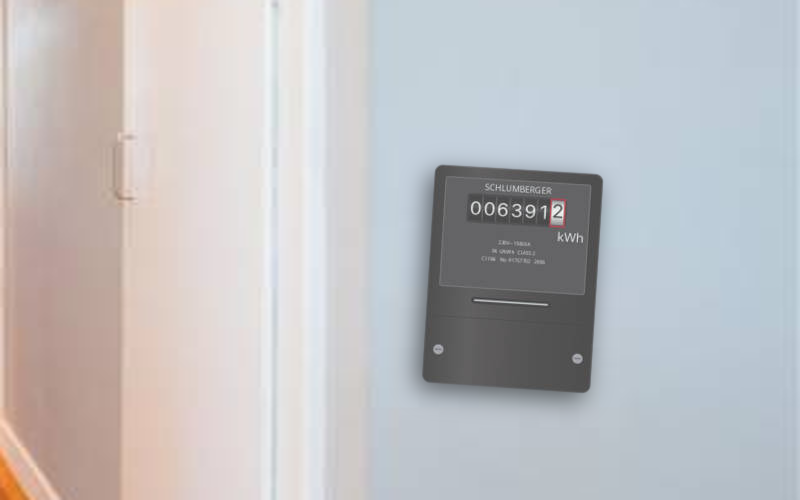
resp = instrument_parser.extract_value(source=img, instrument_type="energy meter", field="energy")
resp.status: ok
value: 6391.2 kWh
